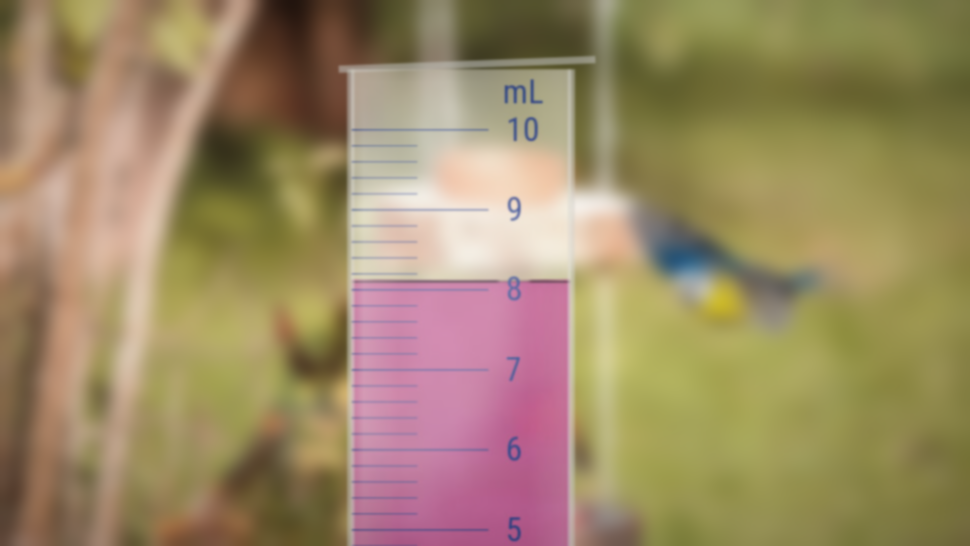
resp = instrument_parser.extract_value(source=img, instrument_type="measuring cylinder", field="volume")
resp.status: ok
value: 8.1 mL
